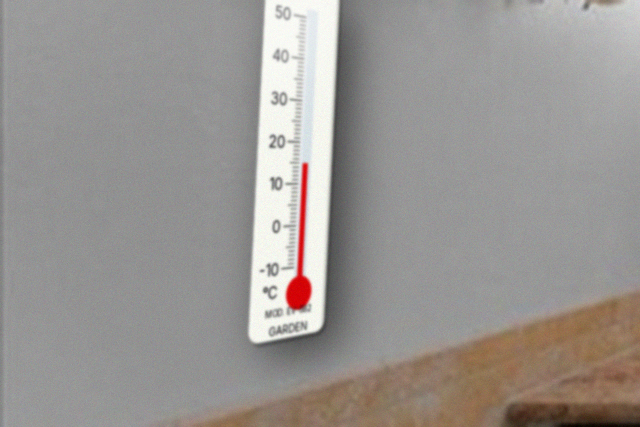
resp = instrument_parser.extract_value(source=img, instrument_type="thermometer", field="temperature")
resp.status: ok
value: 15 °C
